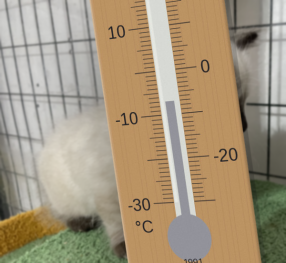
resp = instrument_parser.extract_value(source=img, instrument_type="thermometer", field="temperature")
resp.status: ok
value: -7 °C
